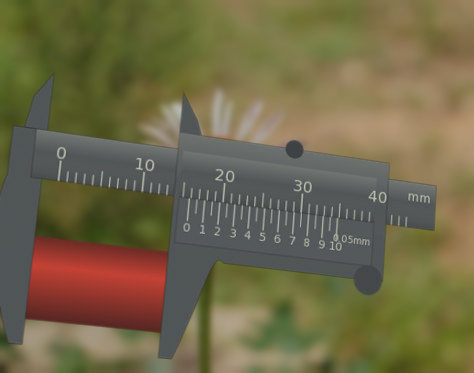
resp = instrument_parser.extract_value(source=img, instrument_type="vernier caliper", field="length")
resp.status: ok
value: 15.8 mm
